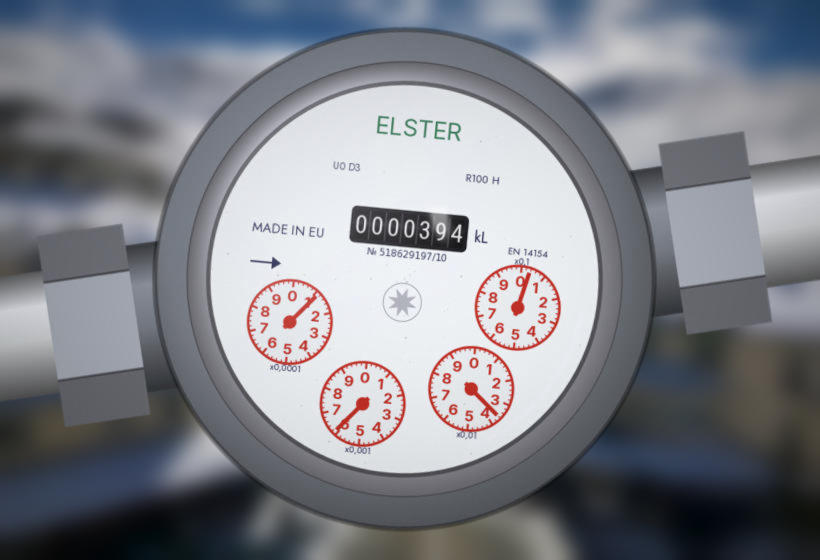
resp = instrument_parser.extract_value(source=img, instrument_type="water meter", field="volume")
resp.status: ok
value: 394.0361 kL
